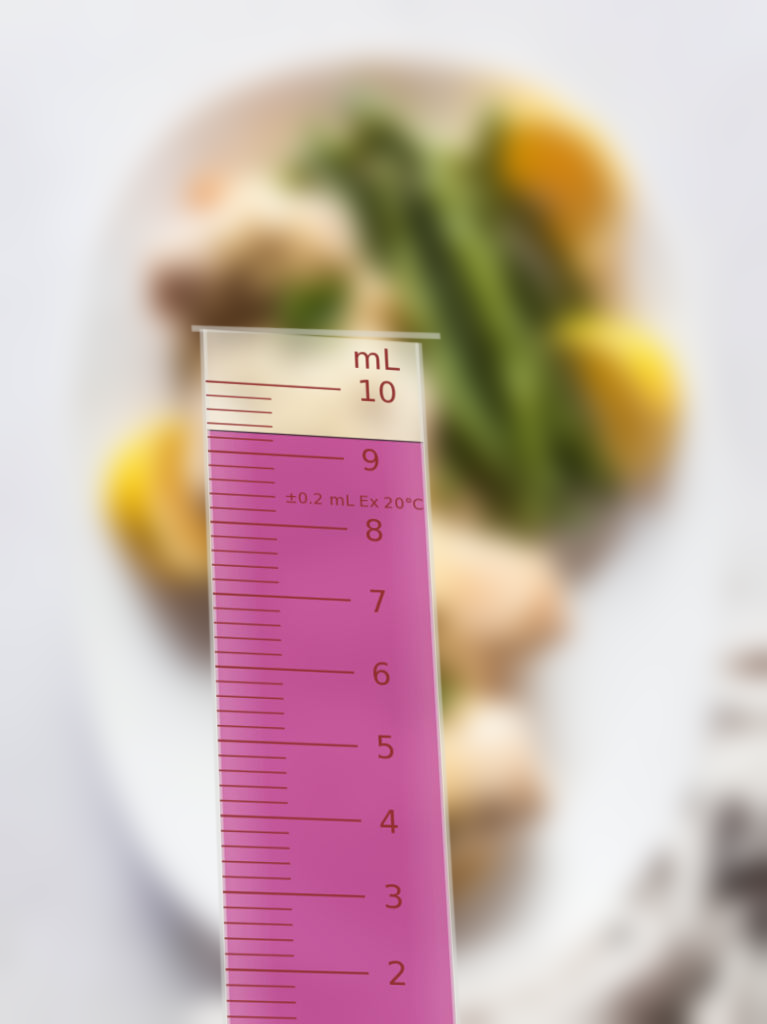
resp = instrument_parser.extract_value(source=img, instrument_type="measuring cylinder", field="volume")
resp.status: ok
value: 9.3 mL
